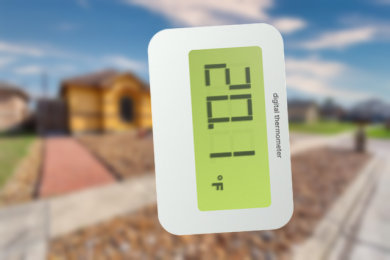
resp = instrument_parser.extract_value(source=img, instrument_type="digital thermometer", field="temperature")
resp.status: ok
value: 20.1 °F
